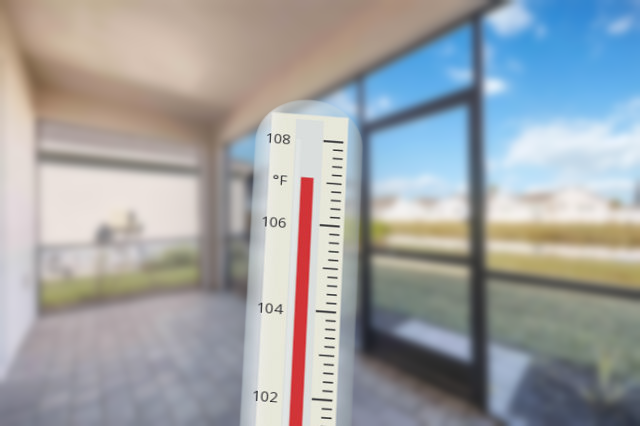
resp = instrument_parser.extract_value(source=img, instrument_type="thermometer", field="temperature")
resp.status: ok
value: 107.1 °F
